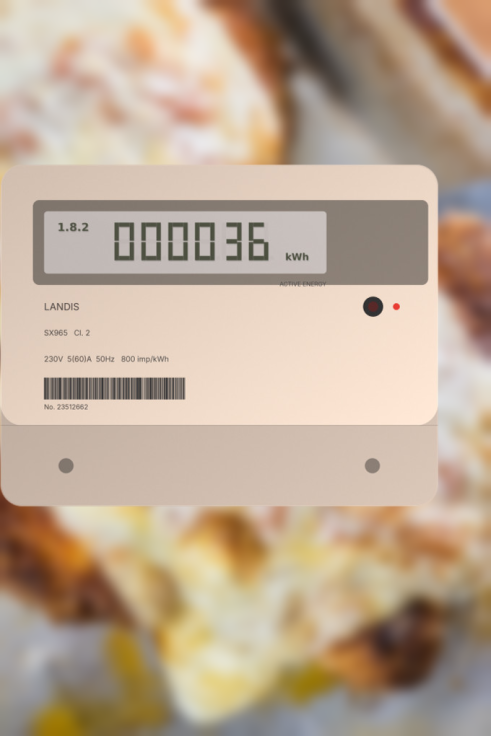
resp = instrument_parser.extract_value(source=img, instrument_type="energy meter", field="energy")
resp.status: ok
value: 36 kWh
